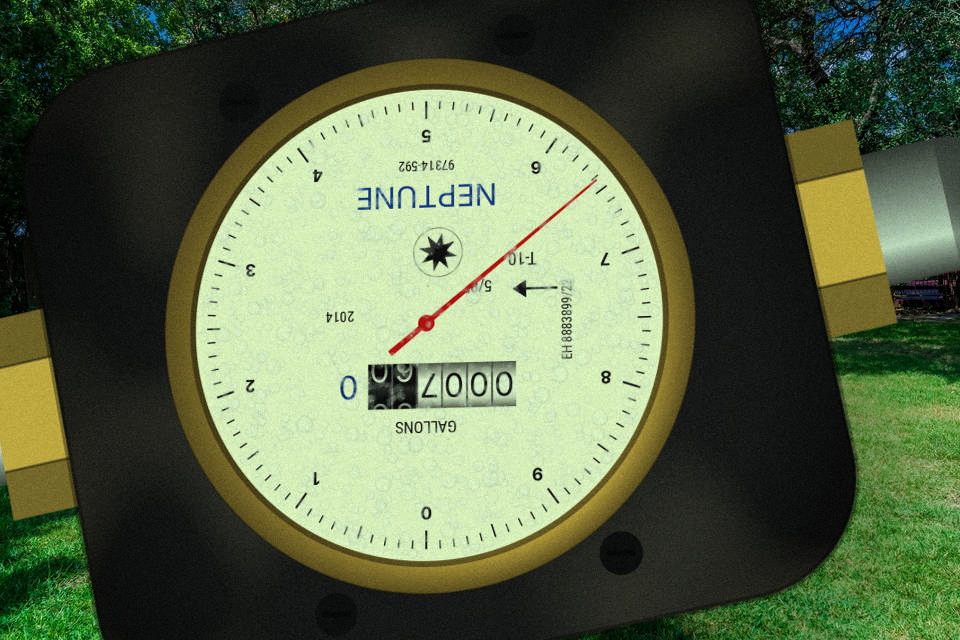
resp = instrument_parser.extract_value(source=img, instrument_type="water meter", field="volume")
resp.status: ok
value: 7596.4 gal
